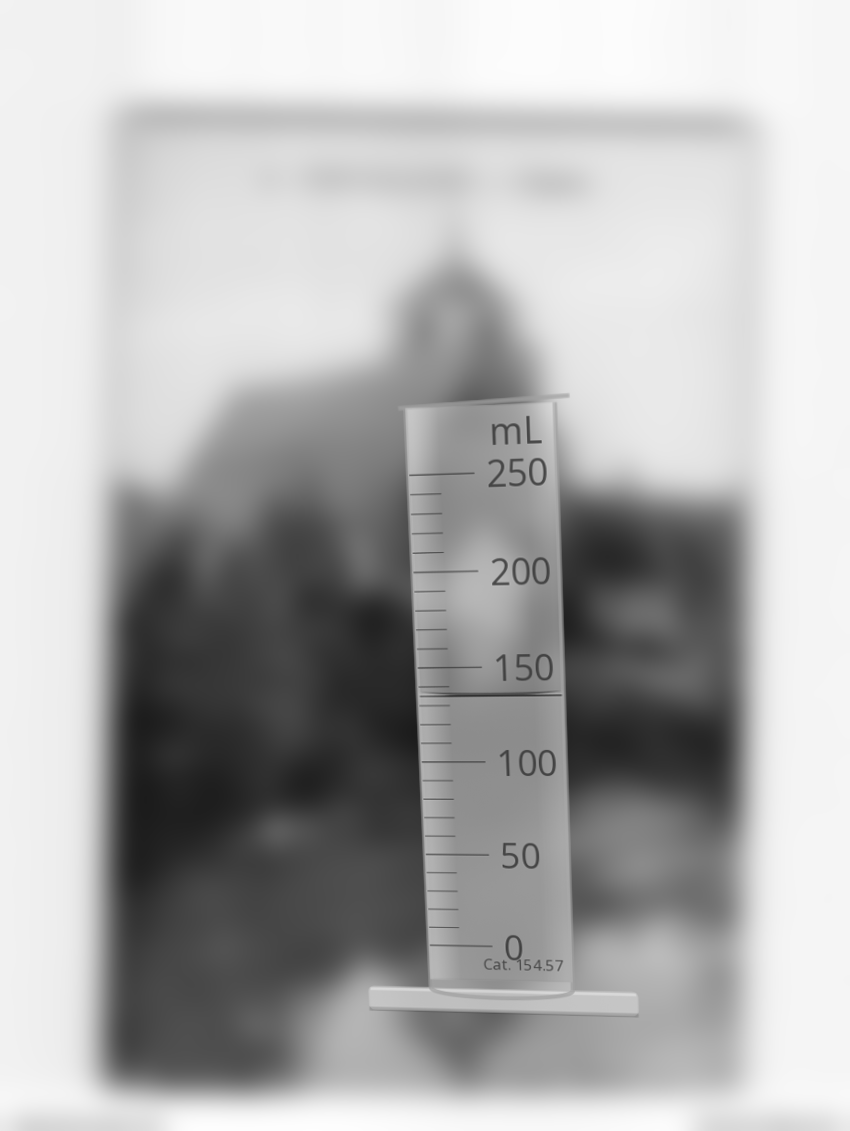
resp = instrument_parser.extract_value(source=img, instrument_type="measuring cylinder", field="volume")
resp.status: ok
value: 135 mL
